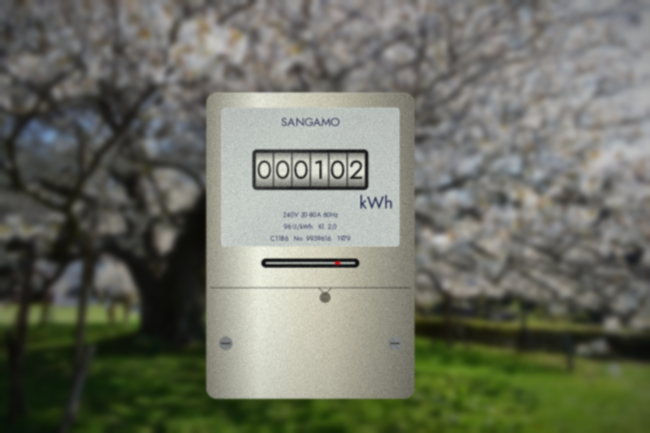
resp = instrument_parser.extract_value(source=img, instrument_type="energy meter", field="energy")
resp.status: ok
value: 102 kWh
